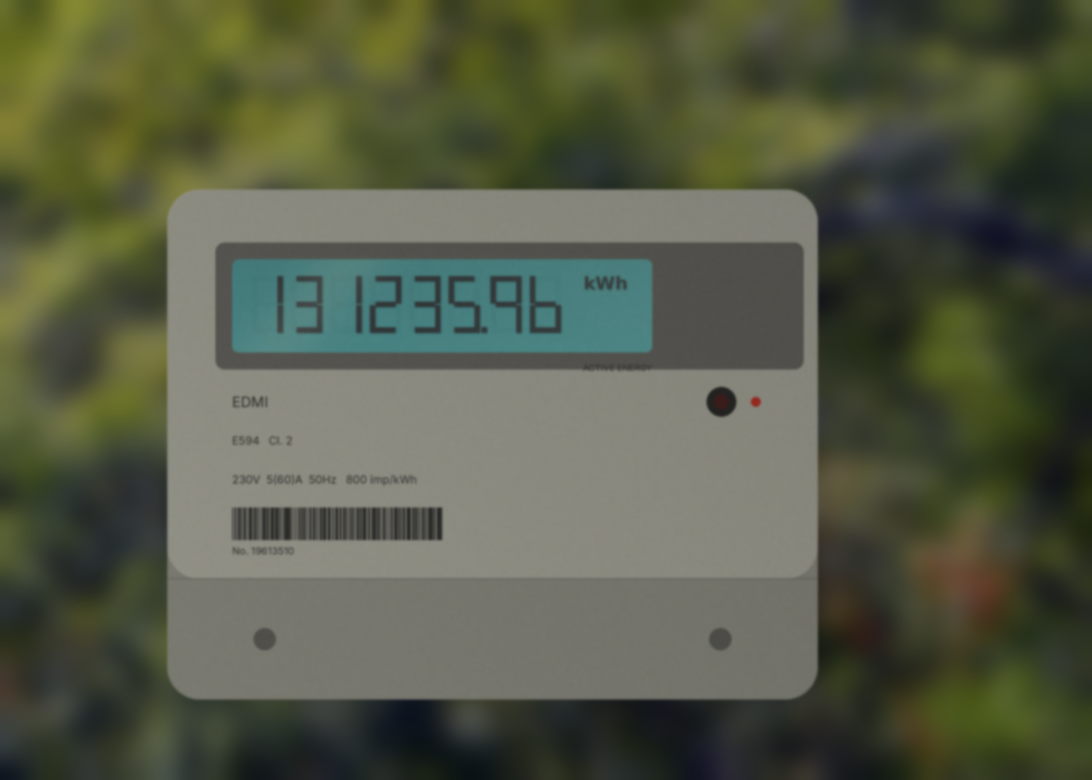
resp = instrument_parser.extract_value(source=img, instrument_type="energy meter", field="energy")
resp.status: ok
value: 131235.96 kWh
